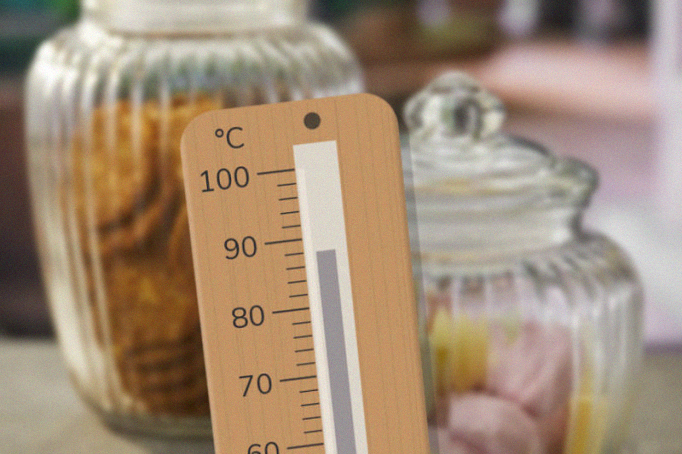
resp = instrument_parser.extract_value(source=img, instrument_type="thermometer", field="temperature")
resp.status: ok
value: 88 °C
